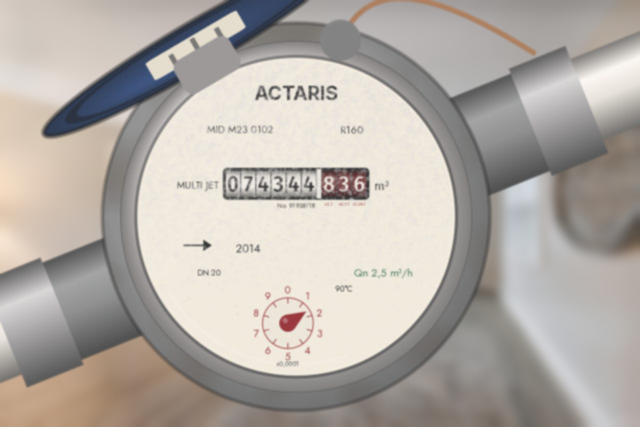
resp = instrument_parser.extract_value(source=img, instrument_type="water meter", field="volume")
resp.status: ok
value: 74344.8361 m³
